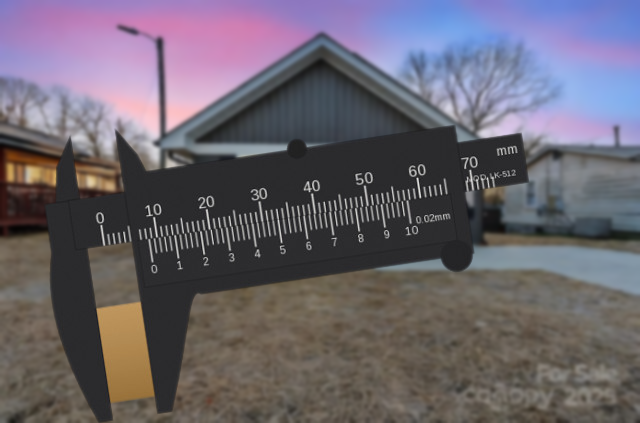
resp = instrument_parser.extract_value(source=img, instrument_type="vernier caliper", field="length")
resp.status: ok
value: 8.5 mm
